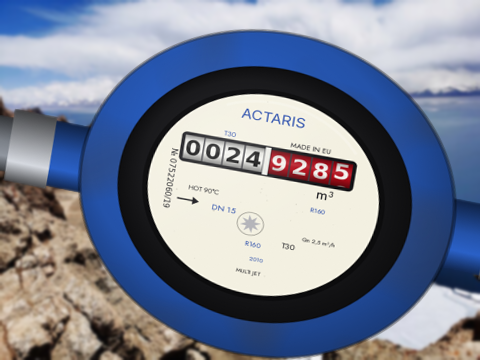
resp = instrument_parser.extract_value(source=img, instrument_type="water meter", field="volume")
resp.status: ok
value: 24.9285 m³
